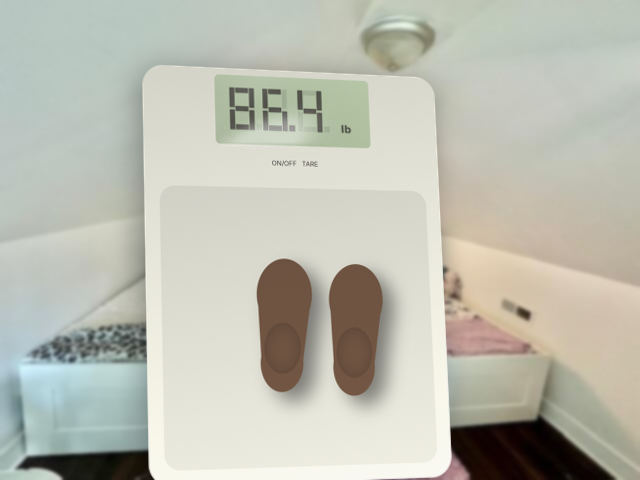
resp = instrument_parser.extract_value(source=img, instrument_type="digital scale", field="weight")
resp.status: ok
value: 86.4 lb
